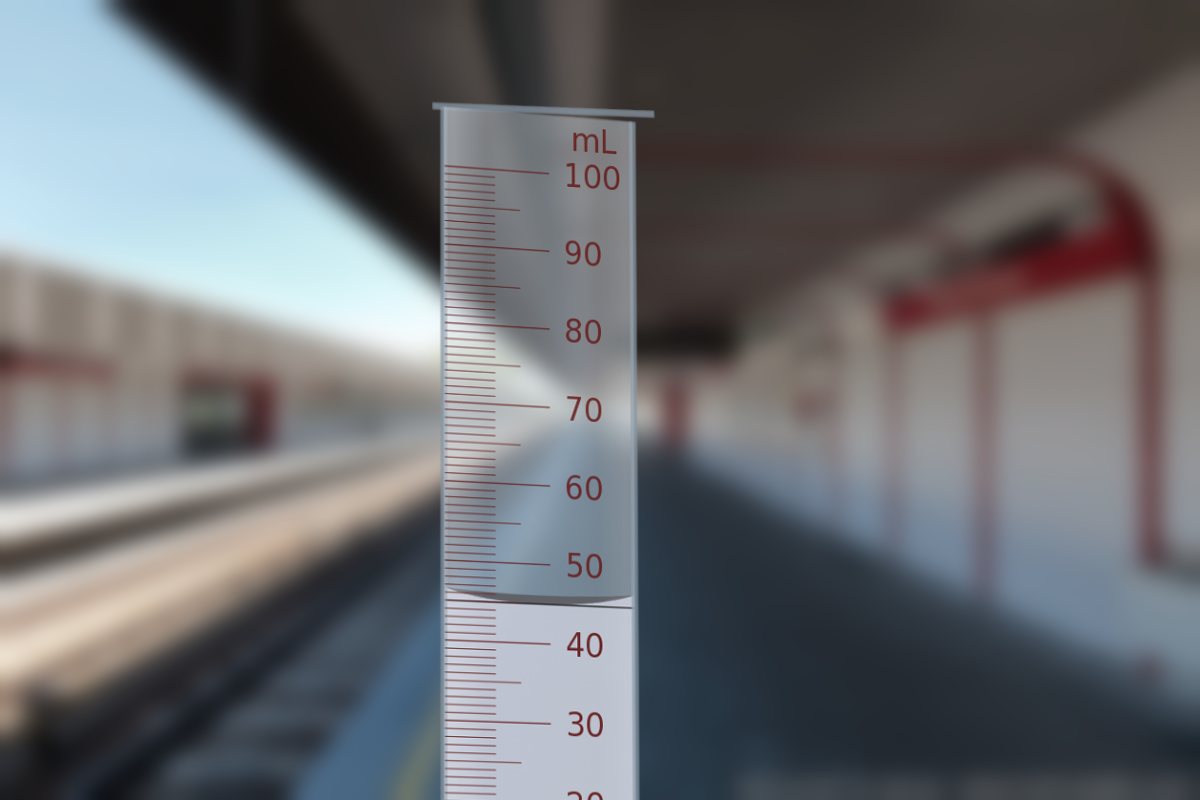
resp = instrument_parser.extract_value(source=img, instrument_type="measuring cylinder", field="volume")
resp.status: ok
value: 45 mL
